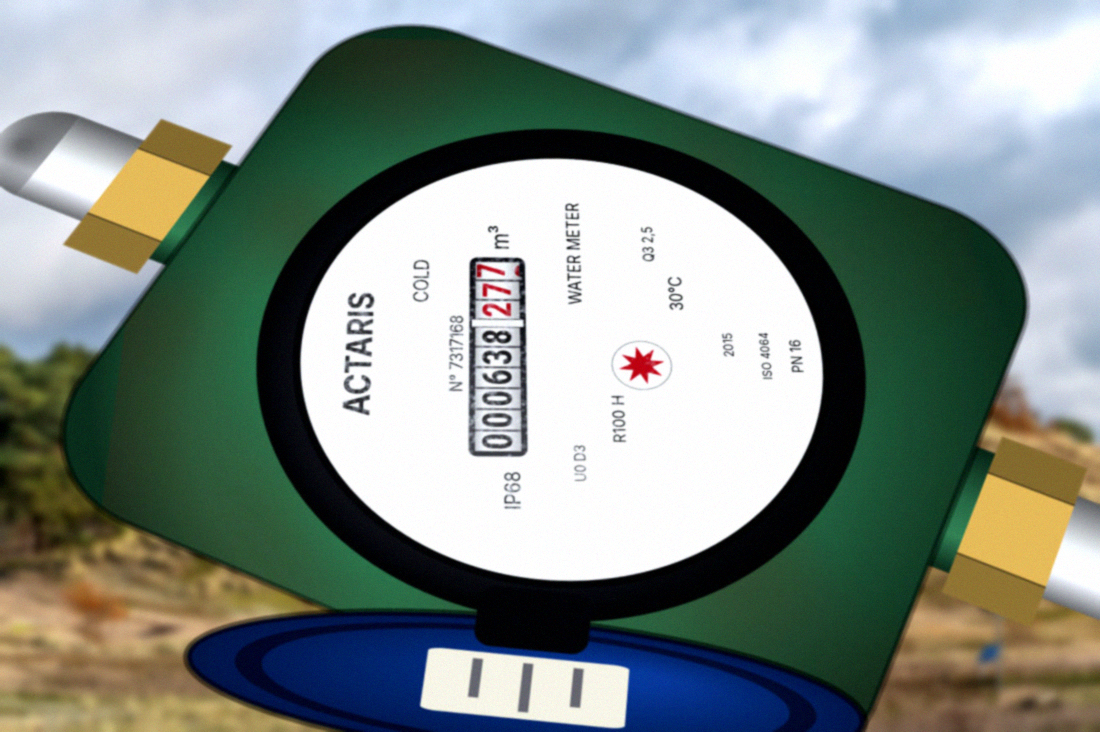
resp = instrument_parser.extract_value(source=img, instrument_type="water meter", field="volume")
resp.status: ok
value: 638.277 m³
